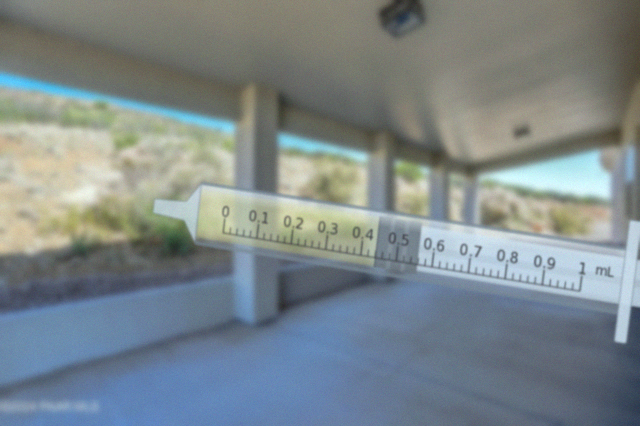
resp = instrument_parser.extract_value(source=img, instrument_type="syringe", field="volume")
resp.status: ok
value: 0.44 mL
